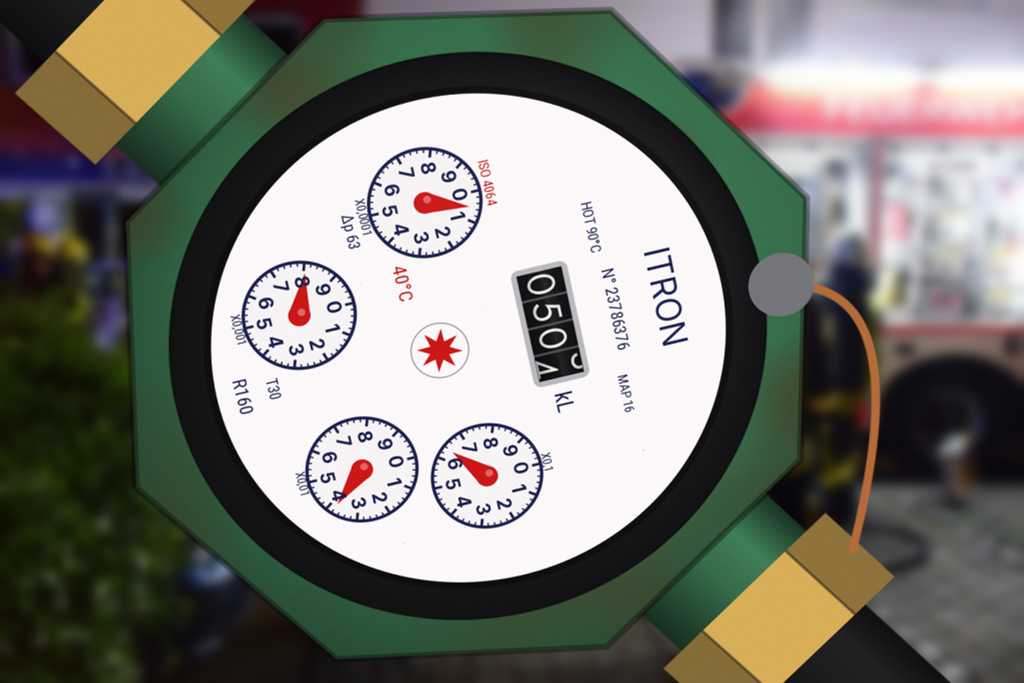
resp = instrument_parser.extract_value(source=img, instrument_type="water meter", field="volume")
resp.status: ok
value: 503.6380 kL
